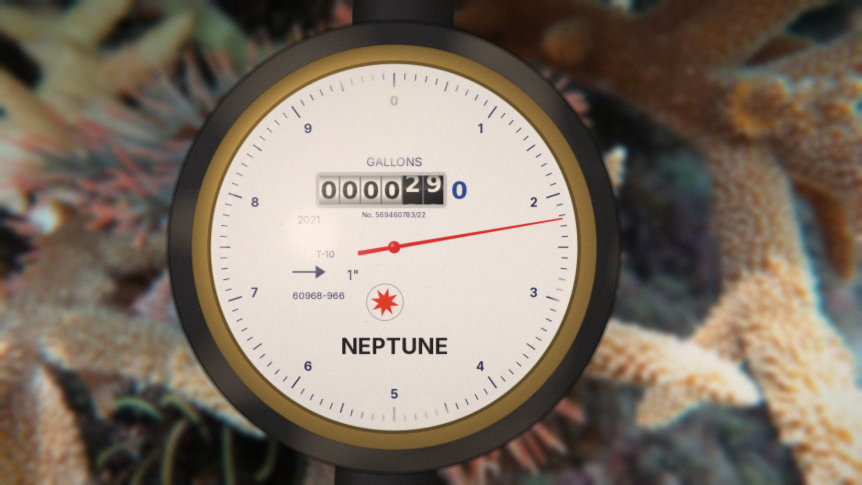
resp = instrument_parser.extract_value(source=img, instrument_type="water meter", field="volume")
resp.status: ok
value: 292.2 gal
